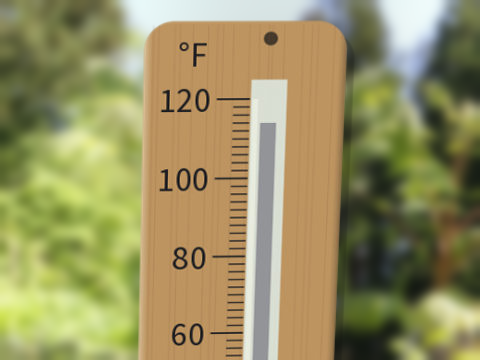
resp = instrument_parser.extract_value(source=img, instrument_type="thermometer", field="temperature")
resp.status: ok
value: 114 °F
